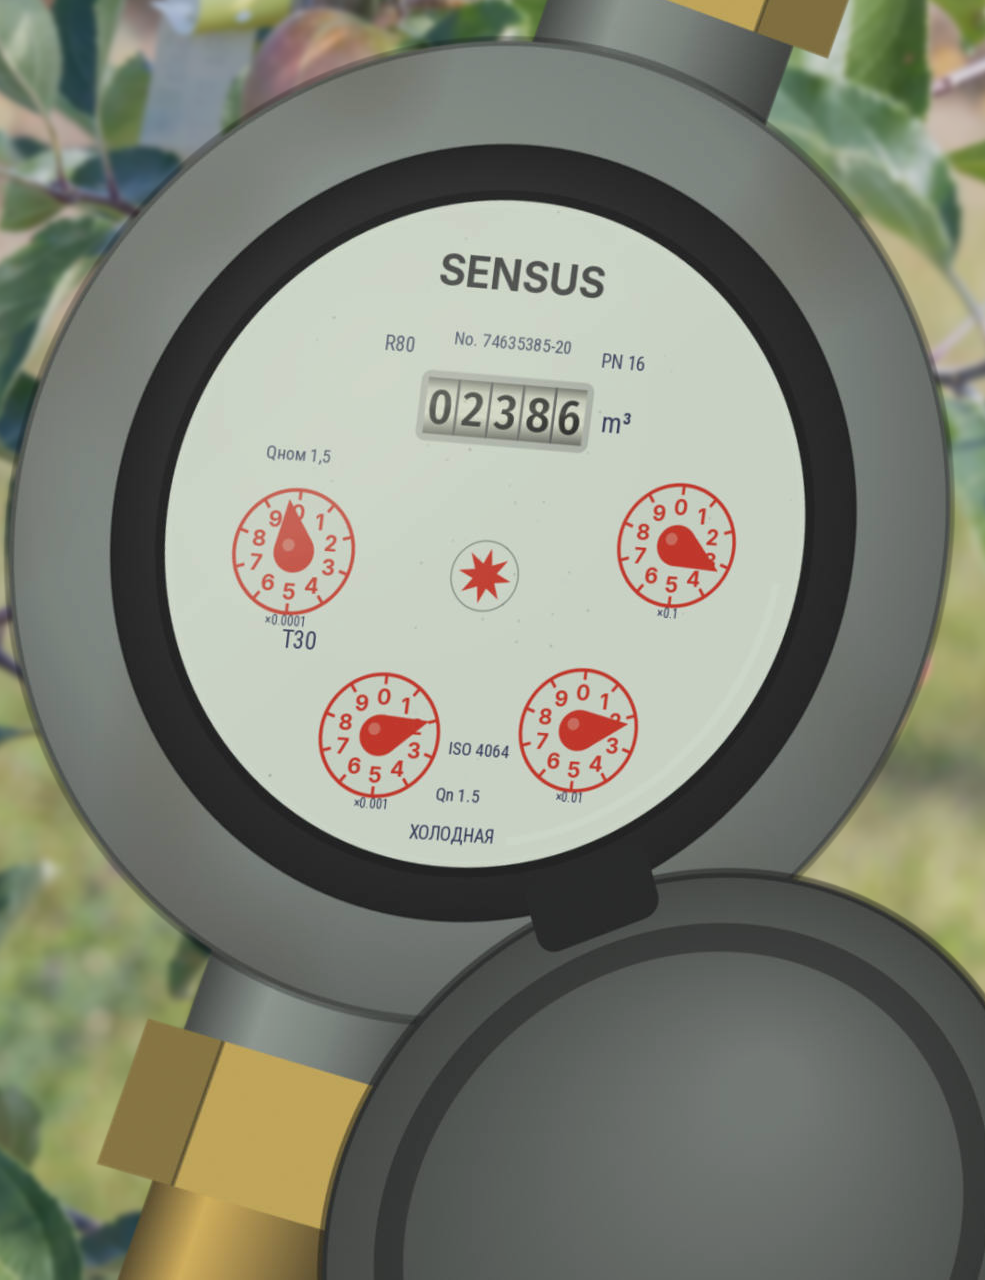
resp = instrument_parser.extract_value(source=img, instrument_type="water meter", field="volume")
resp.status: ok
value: 2386.3219 m³
